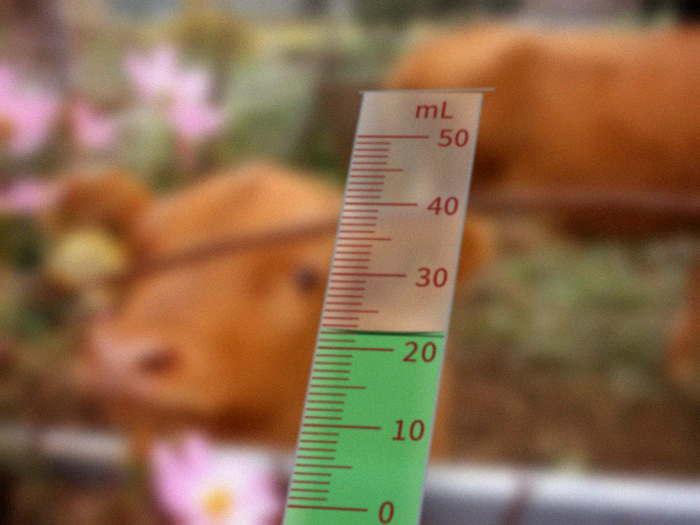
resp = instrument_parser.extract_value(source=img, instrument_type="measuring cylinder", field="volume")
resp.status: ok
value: 22 mL
